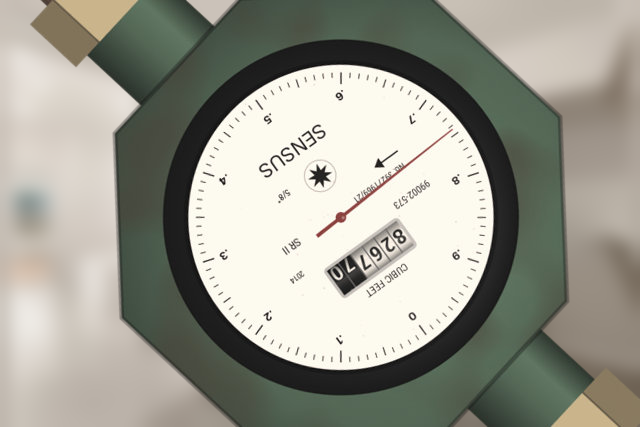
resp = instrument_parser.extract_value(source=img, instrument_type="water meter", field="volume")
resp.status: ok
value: 826769.74 ft³
